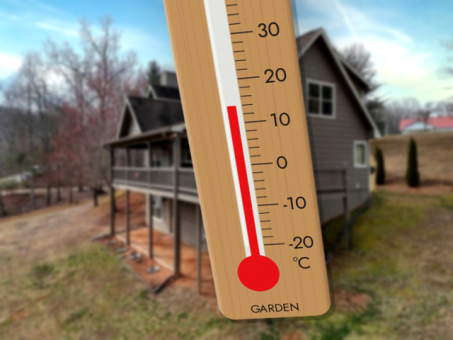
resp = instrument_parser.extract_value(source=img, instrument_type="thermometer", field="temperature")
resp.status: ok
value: 14 °C
